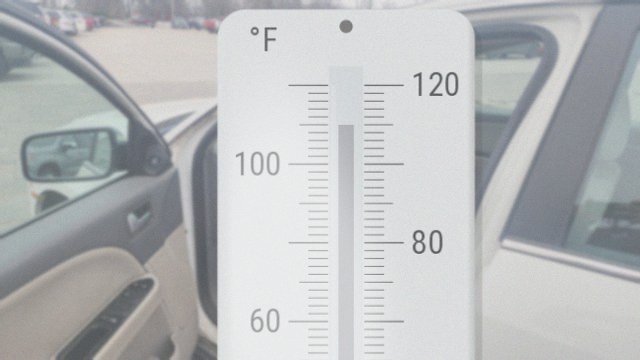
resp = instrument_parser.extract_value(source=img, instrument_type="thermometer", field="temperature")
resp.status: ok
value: 110 °F
